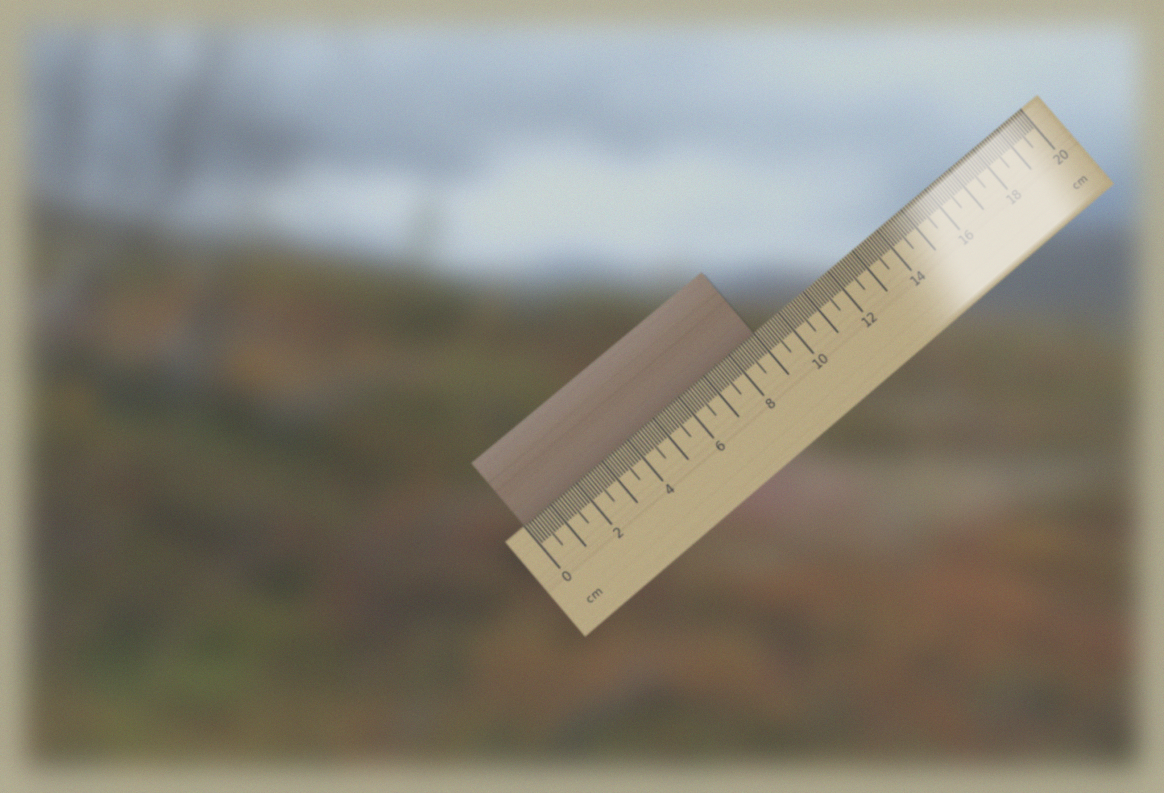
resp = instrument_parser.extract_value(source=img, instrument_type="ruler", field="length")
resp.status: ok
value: 9 cm
